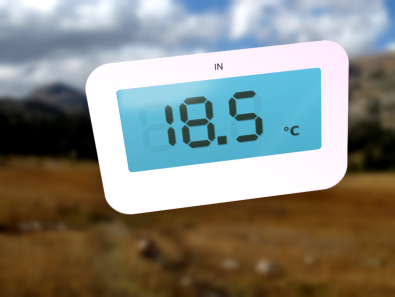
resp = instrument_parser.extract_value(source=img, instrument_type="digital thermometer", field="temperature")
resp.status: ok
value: 18.5 °C
